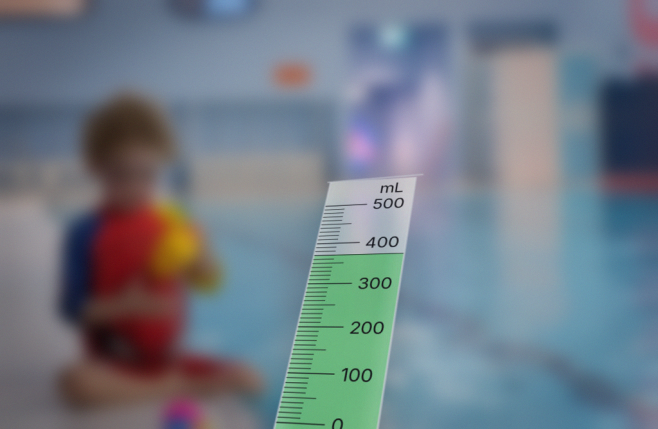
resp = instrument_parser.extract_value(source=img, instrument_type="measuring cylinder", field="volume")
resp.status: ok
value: 370 mL
